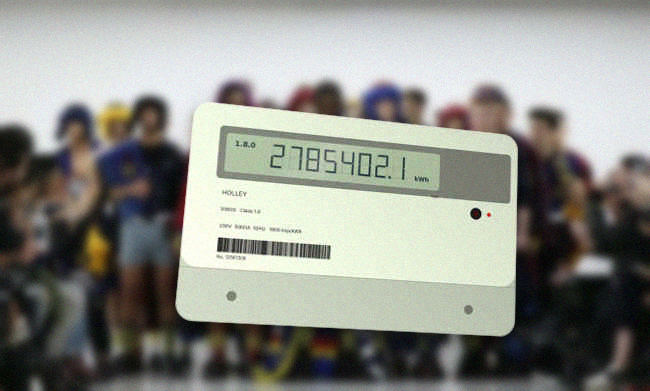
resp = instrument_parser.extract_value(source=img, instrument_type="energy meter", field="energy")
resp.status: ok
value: 2785402.1 kWh
